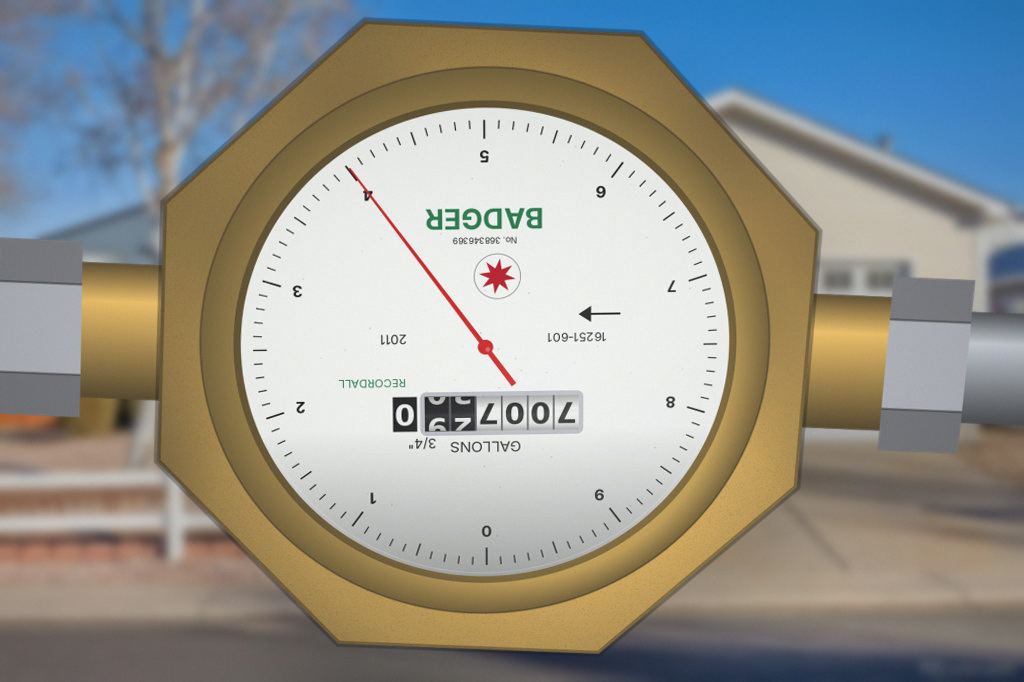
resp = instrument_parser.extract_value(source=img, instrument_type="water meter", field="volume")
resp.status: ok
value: 7007294.0 gal
